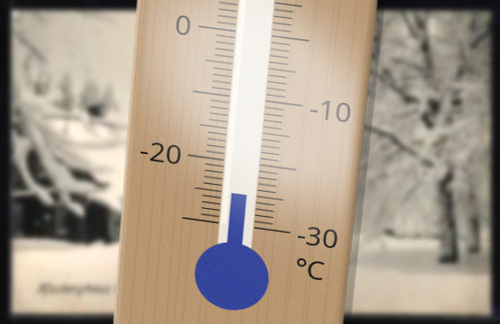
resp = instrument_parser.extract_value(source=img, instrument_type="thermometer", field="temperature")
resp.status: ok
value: -25 °C
